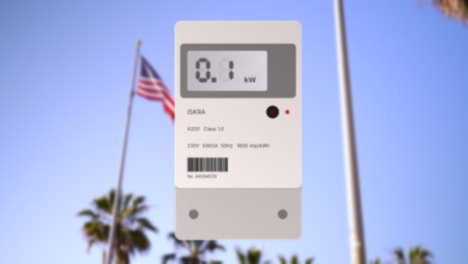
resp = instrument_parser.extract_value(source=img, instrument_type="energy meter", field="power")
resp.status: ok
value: 0.1 kW
